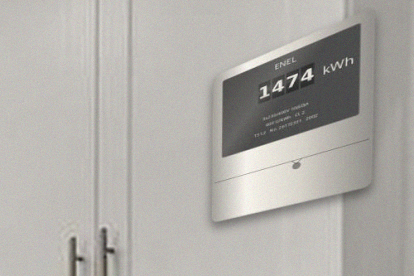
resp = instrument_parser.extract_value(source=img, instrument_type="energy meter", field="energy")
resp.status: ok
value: 1474 kWh
